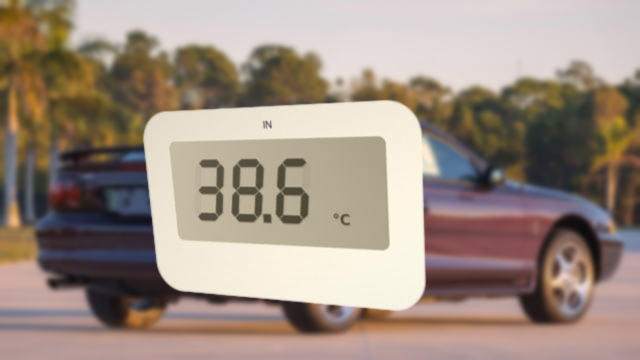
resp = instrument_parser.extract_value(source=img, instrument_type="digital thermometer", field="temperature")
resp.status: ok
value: 38.6 °C
